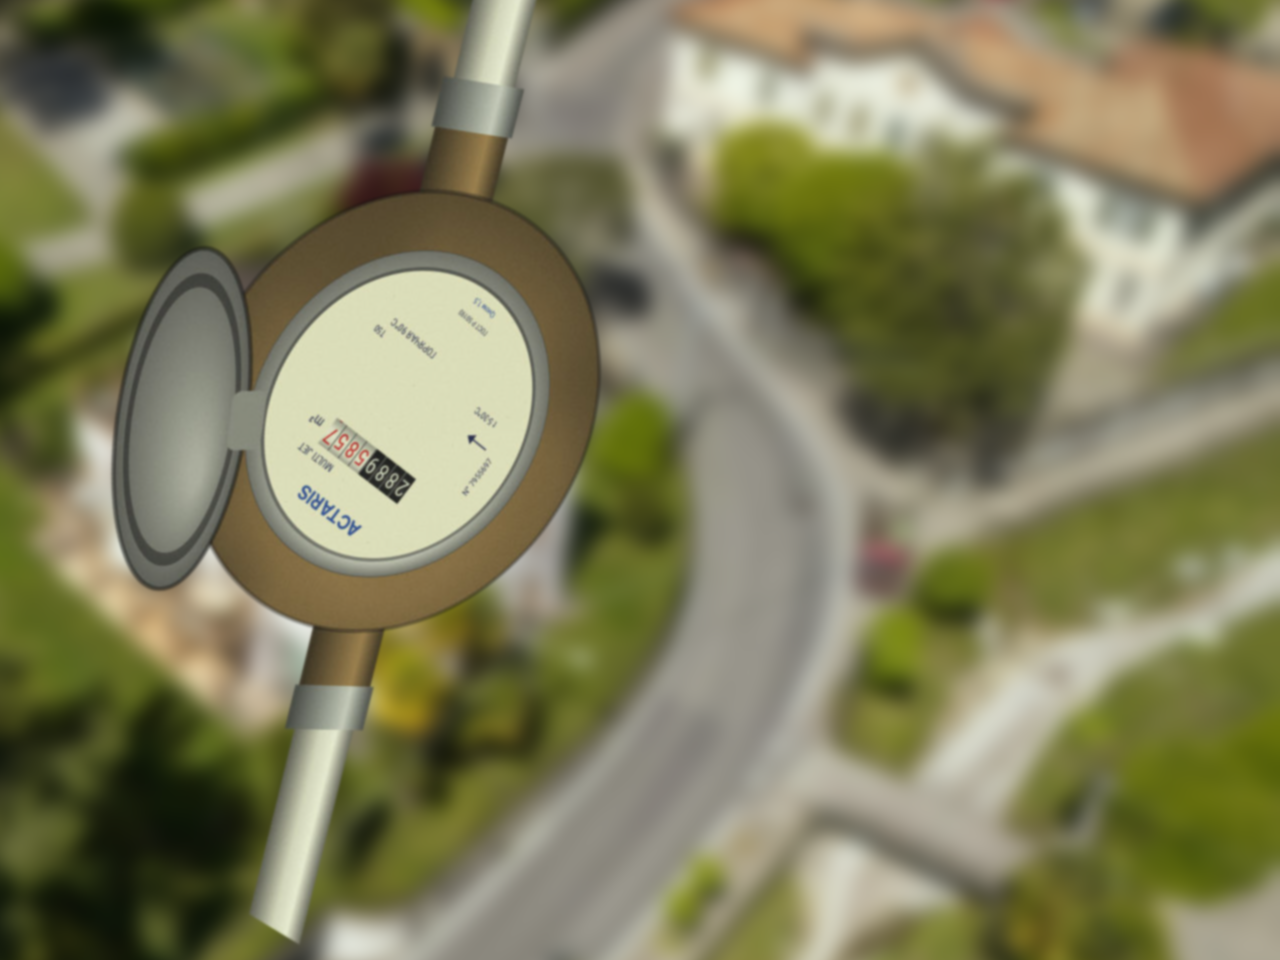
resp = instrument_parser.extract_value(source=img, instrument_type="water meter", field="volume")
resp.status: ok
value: 2889.5857 m³
